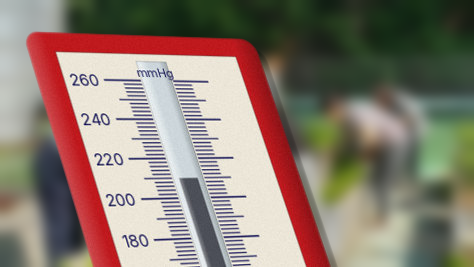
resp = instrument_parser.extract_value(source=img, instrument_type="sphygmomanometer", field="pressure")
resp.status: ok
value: 210 mmHg
